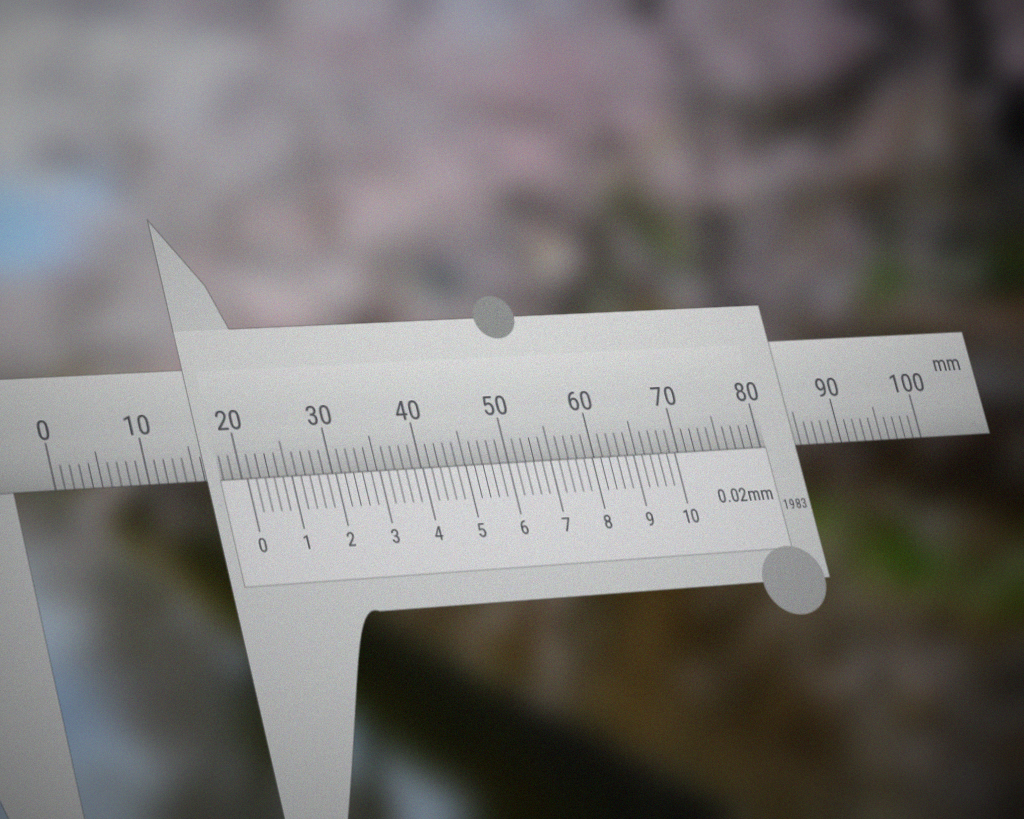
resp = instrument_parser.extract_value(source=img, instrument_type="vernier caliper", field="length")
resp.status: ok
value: 20.6 mm
